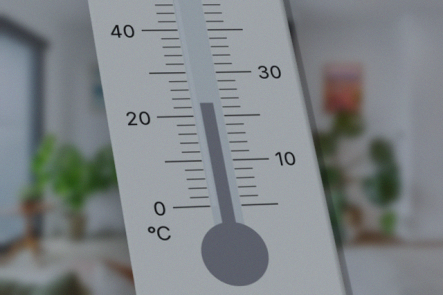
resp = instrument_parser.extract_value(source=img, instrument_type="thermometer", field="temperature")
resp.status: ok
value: 23 °C
